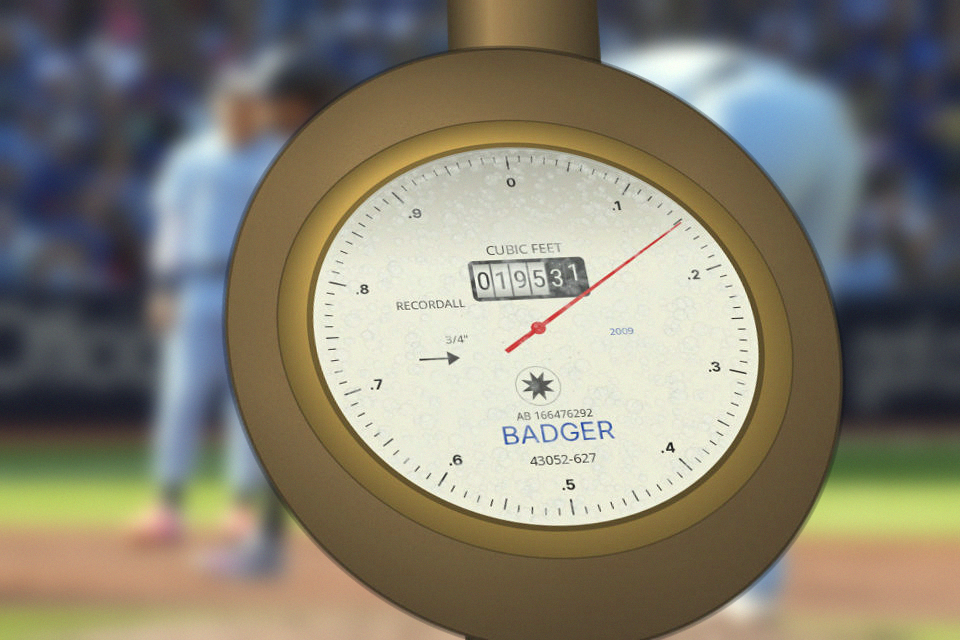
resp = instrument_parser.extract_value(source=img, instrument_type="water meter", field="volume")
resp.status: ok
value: 19531.15 ft³
